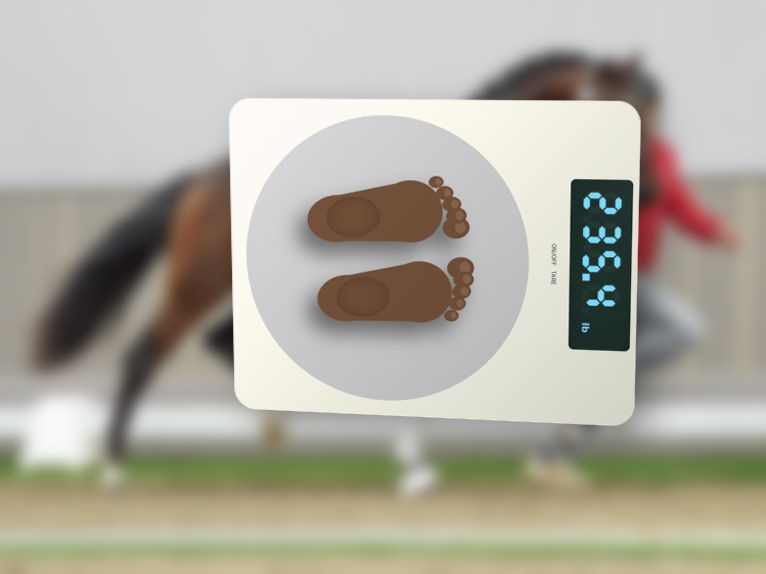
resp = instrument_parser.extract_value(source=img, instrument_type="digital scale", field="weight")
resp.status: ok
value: 235.4 lb
